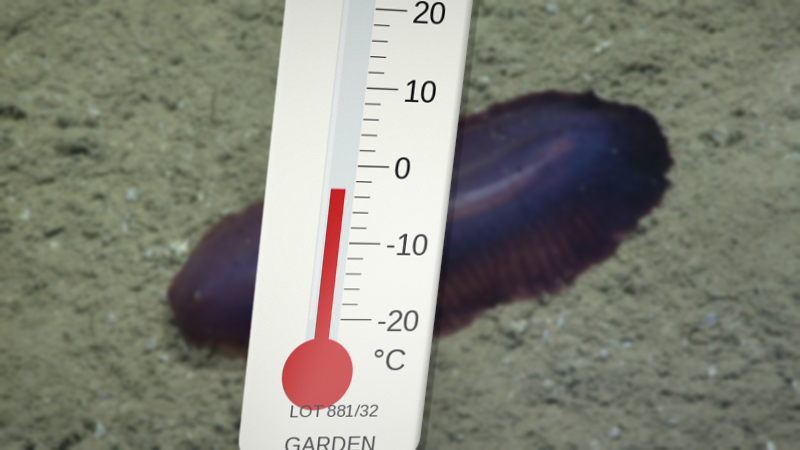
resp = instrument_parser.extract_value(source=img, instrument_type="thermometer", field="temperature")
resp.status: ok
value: -3 °C
